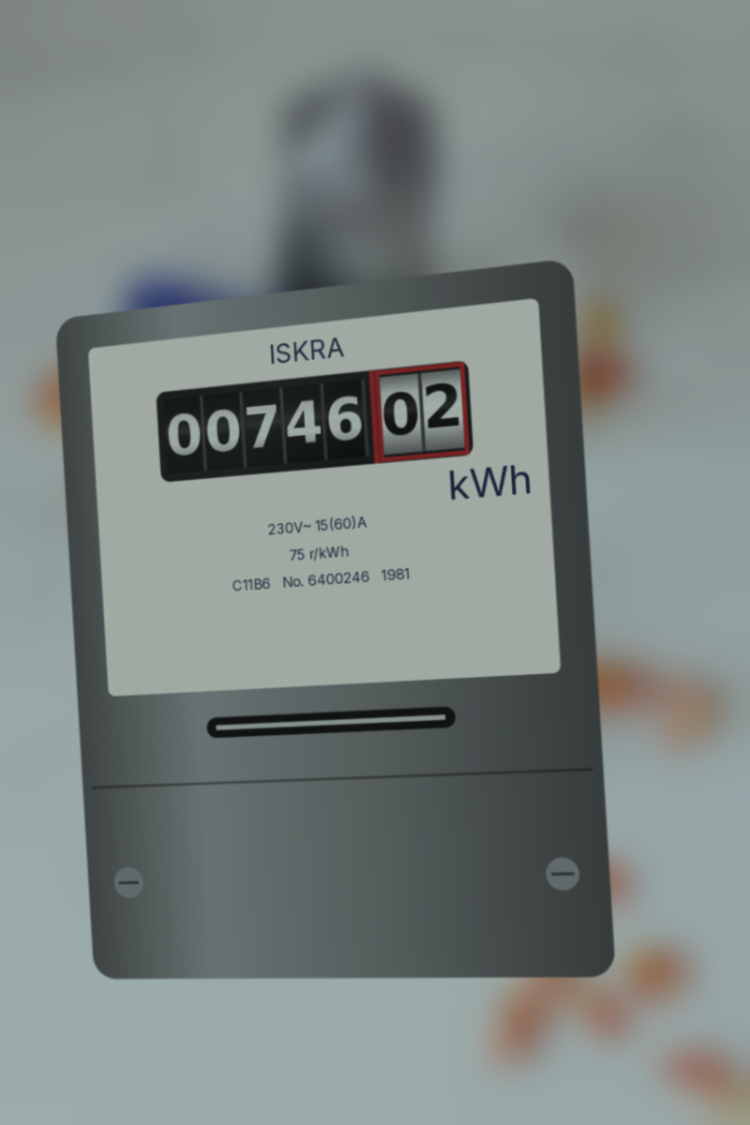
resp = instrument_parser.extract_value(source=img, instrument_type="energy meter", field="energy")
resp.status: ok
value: 746.02 kWh
